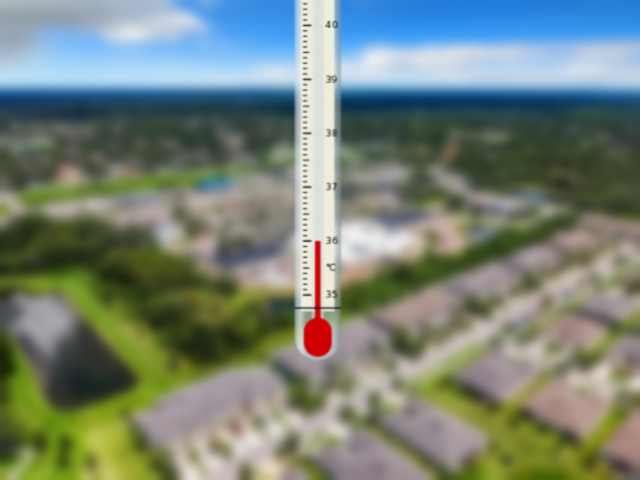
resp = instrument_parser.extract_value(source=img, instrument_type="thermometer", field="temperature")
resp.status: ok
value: 36 °C
